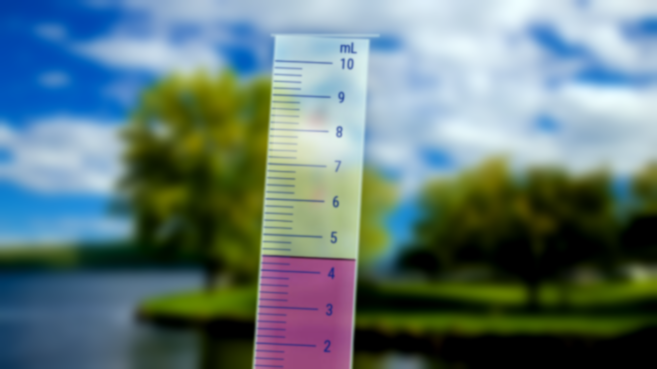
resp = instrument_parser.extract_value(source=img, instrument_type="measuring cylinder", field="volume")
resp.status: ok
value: 4.4 mL
